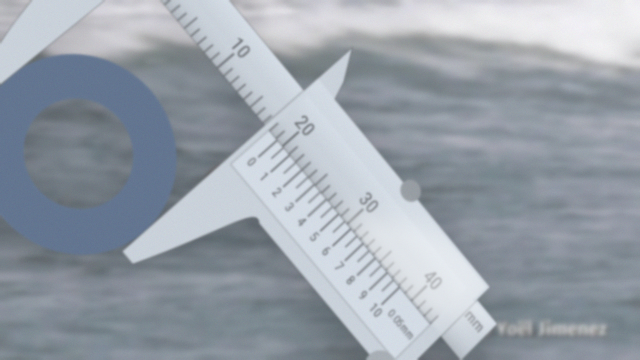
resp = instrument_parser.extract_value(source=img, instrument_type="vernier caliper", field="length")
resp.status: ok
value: 19.2 mm
